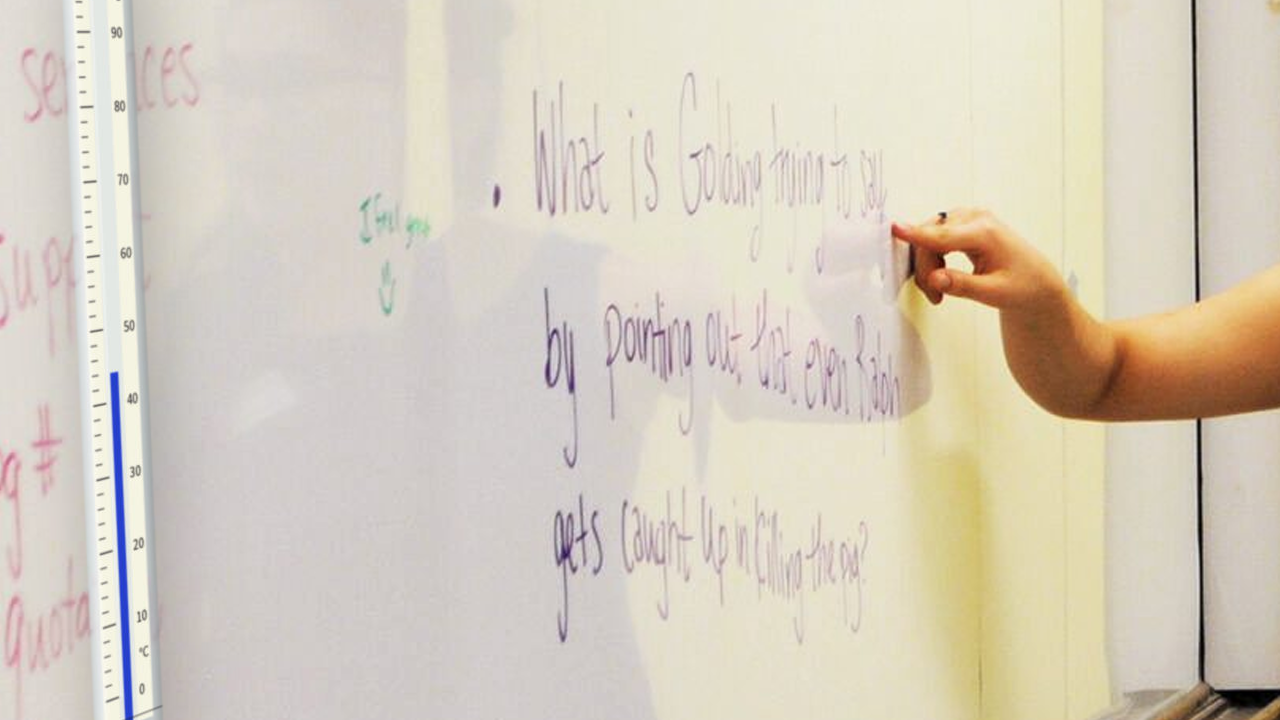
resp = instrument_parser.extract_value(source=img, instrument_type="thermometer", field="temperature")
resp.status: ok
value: 44 °C
